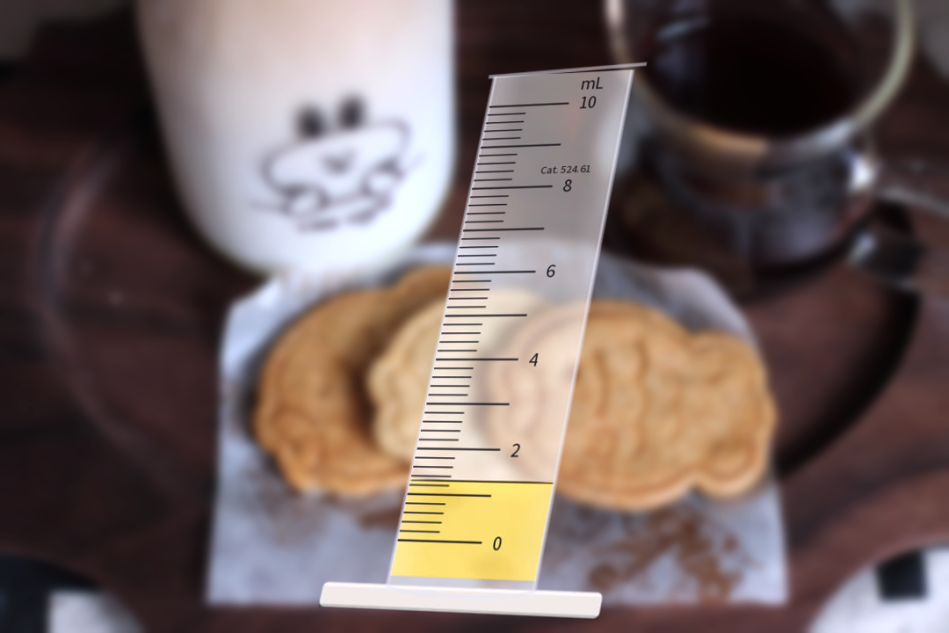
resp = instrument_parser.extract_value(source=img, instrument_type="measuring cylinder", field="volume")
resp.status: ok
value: 1.3 mL
